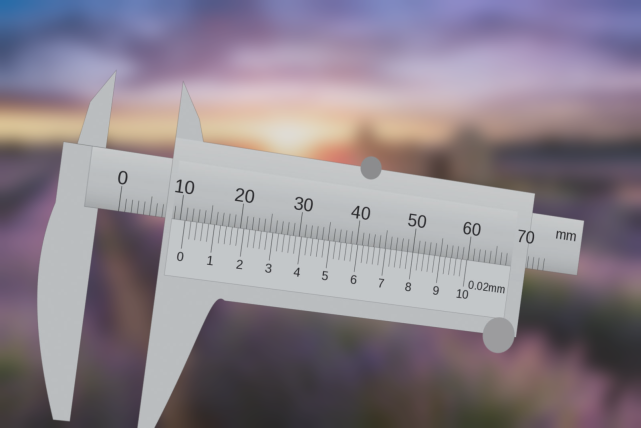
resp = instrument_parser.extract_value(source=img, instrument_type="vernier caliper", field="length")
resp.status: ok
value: 10.8 mm
